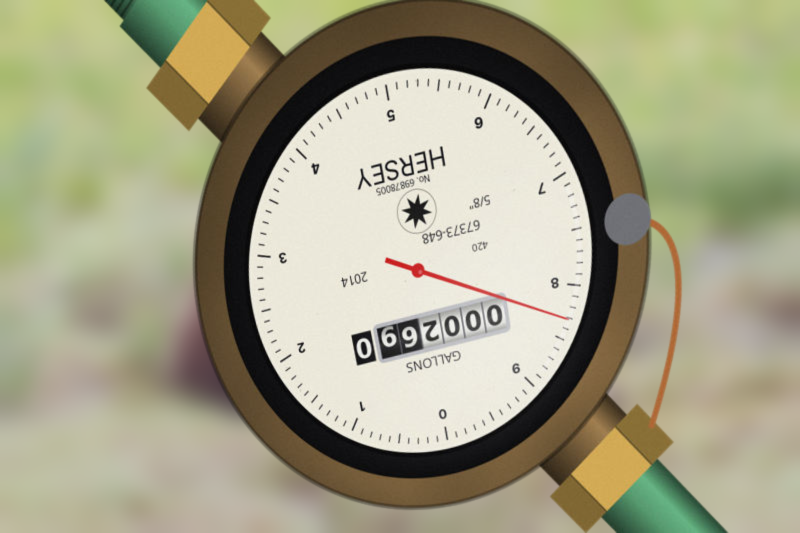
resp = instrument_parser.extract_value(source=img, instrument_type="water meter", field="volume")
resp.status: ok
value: 2688.3 gal
